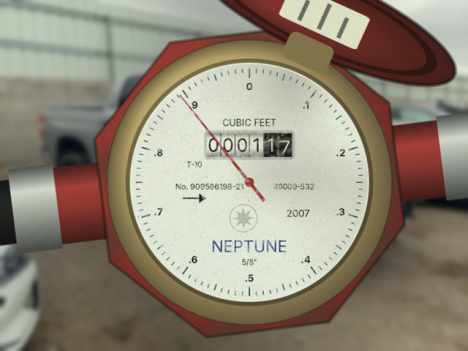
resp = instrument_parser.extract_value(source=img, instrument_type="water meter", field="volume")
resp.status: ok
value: 116.89 ft³
